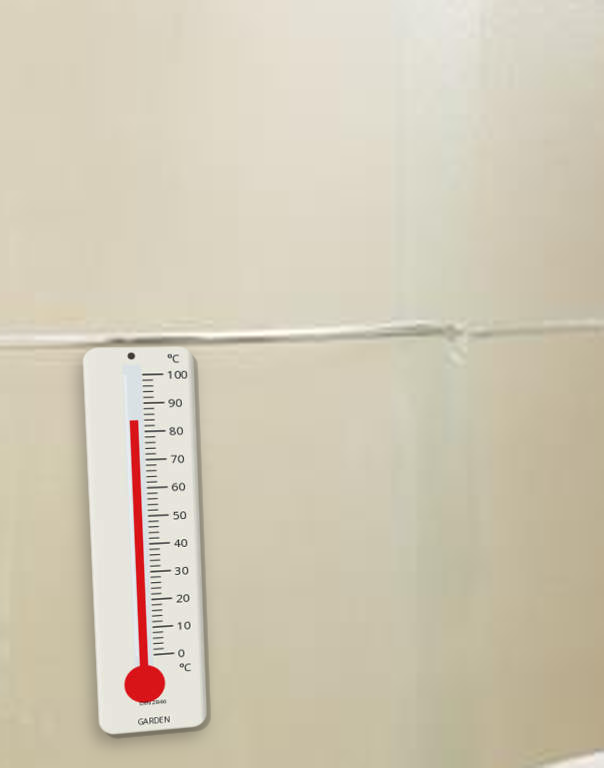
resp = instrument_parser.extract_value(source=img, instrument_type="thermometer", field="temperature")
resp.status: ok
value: 84 °C
